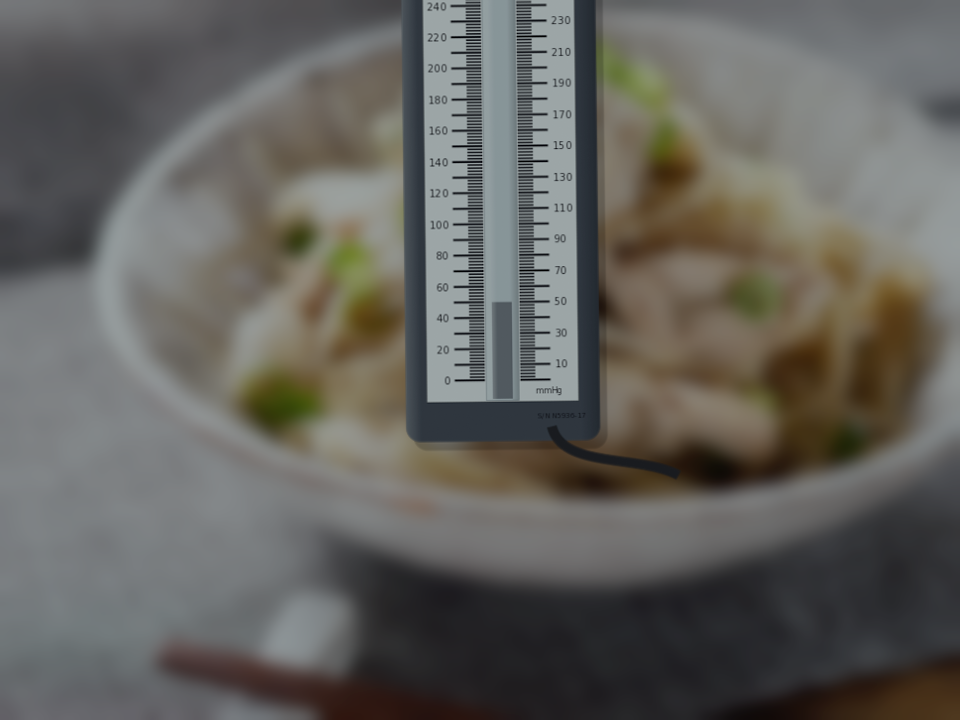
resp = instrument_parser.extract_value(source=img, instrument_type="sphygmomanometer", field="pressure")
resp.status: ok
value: 50 mmHg
